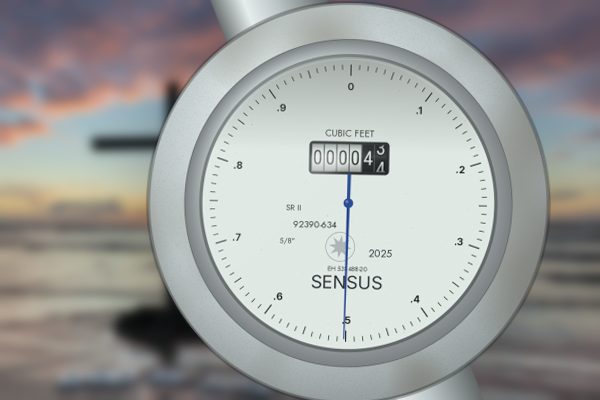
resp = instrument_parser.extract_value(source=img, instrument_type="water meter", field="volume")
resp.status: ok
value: 43.50 ft³
